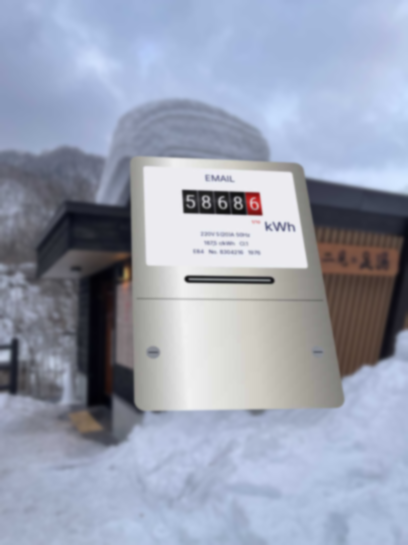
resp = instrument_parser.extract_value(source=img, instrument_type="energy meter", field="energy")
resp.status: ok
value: 5868.6 kWh
